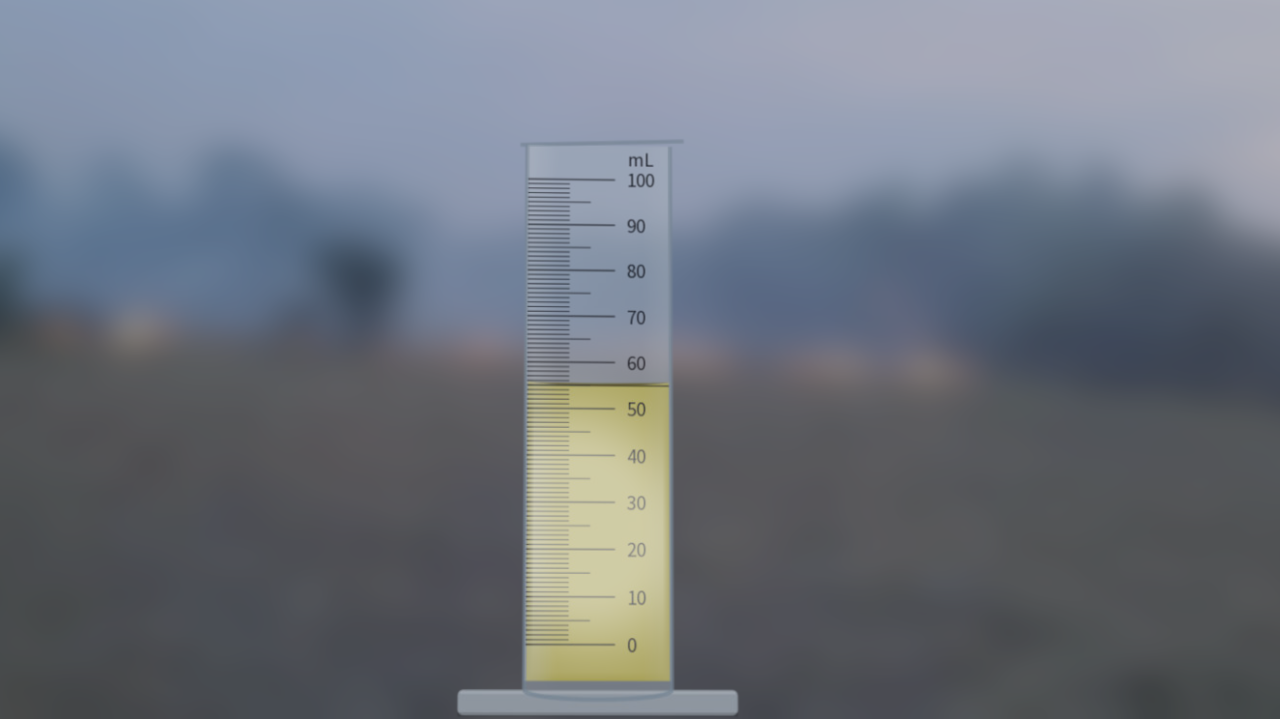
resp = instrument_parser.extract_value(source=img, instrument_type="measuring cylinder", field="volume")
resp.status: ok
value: 55 mL
